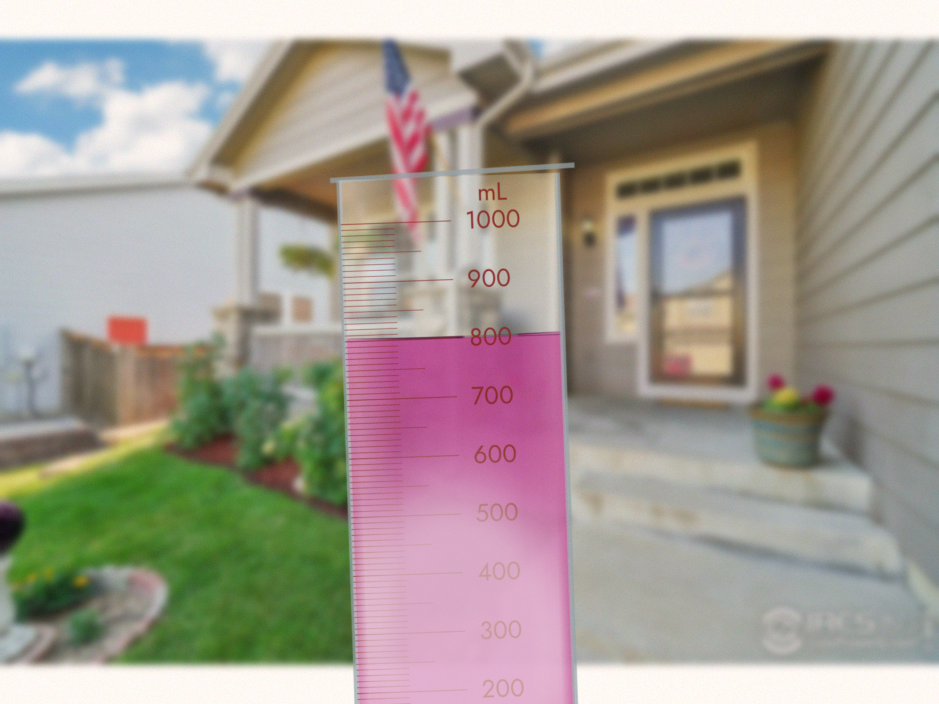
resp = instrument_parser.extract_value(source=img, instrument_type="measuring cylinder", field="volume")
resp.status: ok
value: 800 mL
